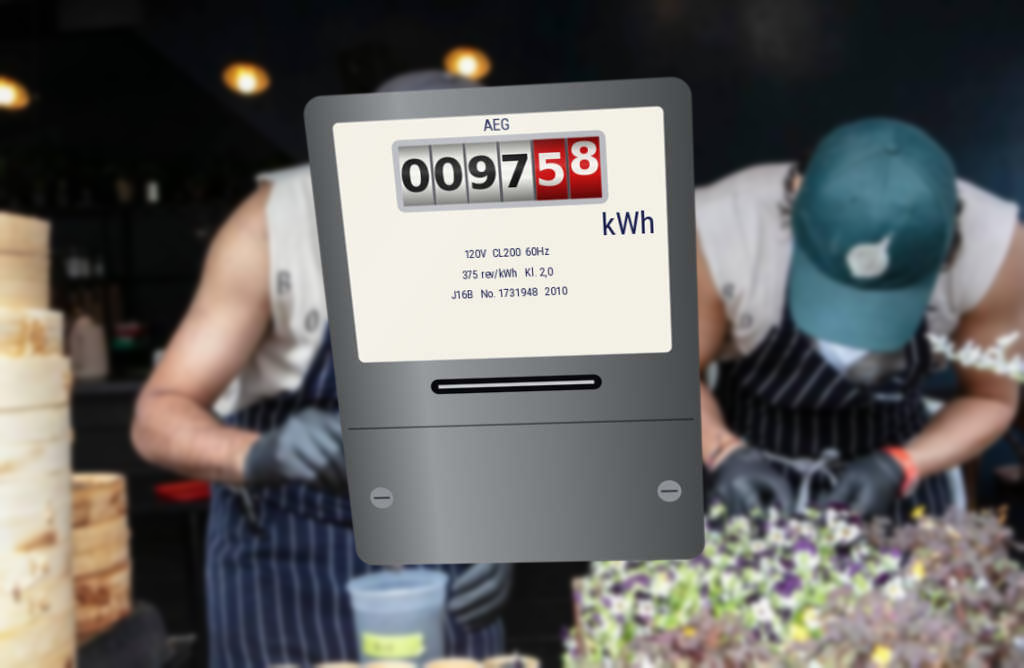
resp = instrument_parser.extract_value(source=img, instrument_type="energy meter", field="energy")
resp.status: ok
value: 97.58 kWh
